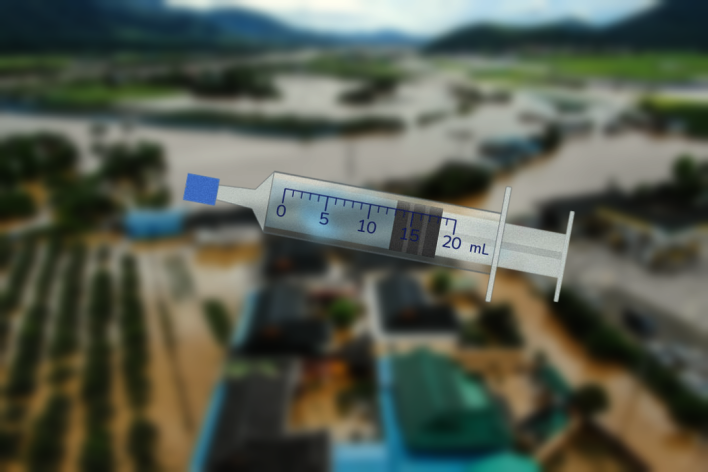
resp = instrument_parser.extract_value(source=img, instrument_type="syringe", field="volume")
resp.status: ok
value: 13 mL
